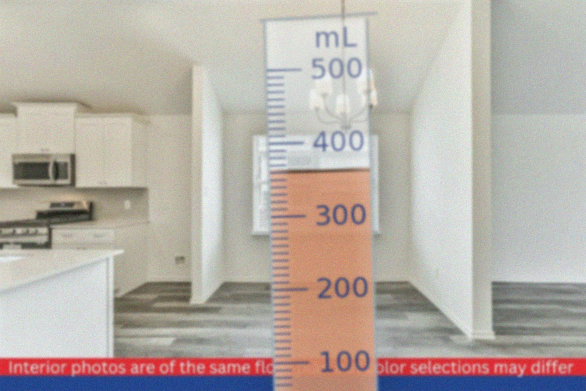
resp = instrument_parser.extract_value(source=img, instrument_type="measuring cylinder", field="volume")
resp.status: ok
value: 360 mL
